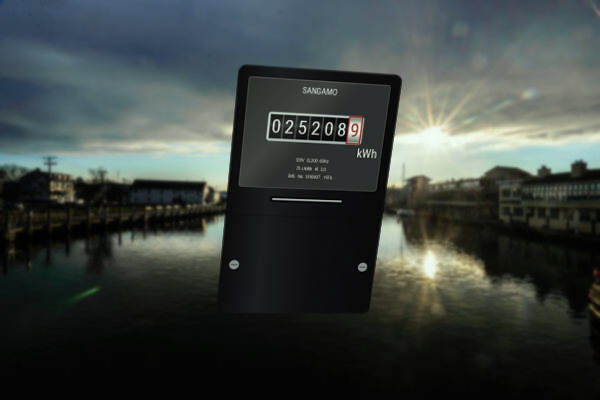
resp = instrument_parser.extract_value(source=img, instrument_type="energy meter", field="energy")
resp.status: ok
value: 25208.9 kWh
